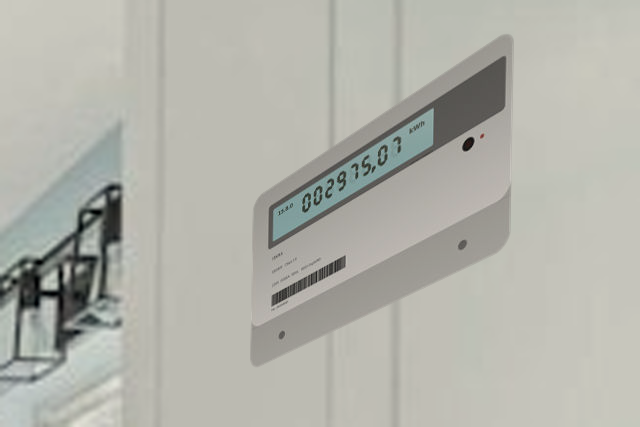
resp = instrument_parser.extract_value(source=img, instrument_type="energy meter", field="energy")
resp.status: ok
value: 2975.07 kWh
